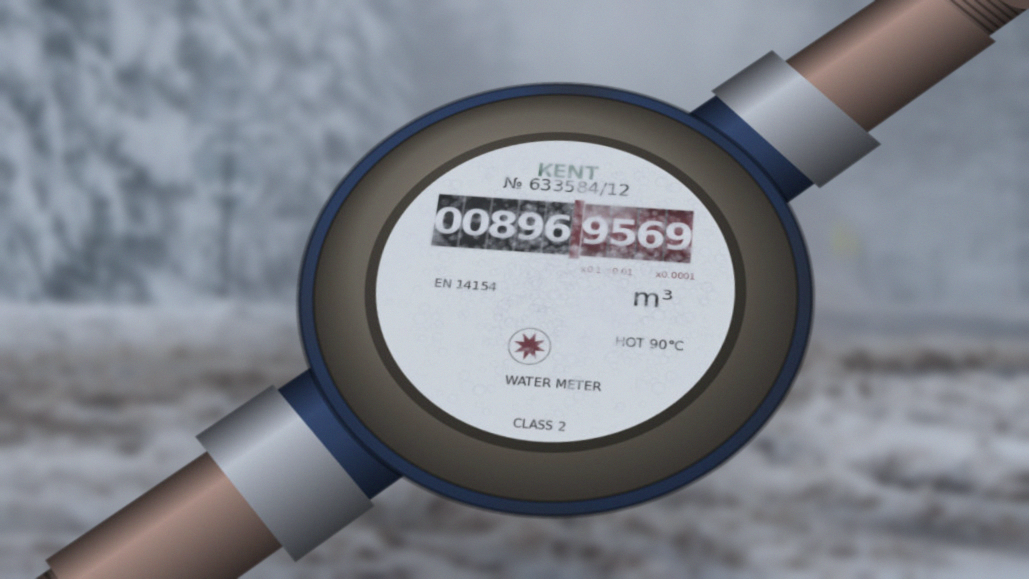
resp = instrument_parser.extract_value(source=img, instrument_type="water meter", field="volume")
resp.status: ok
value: 896.9569 m³
